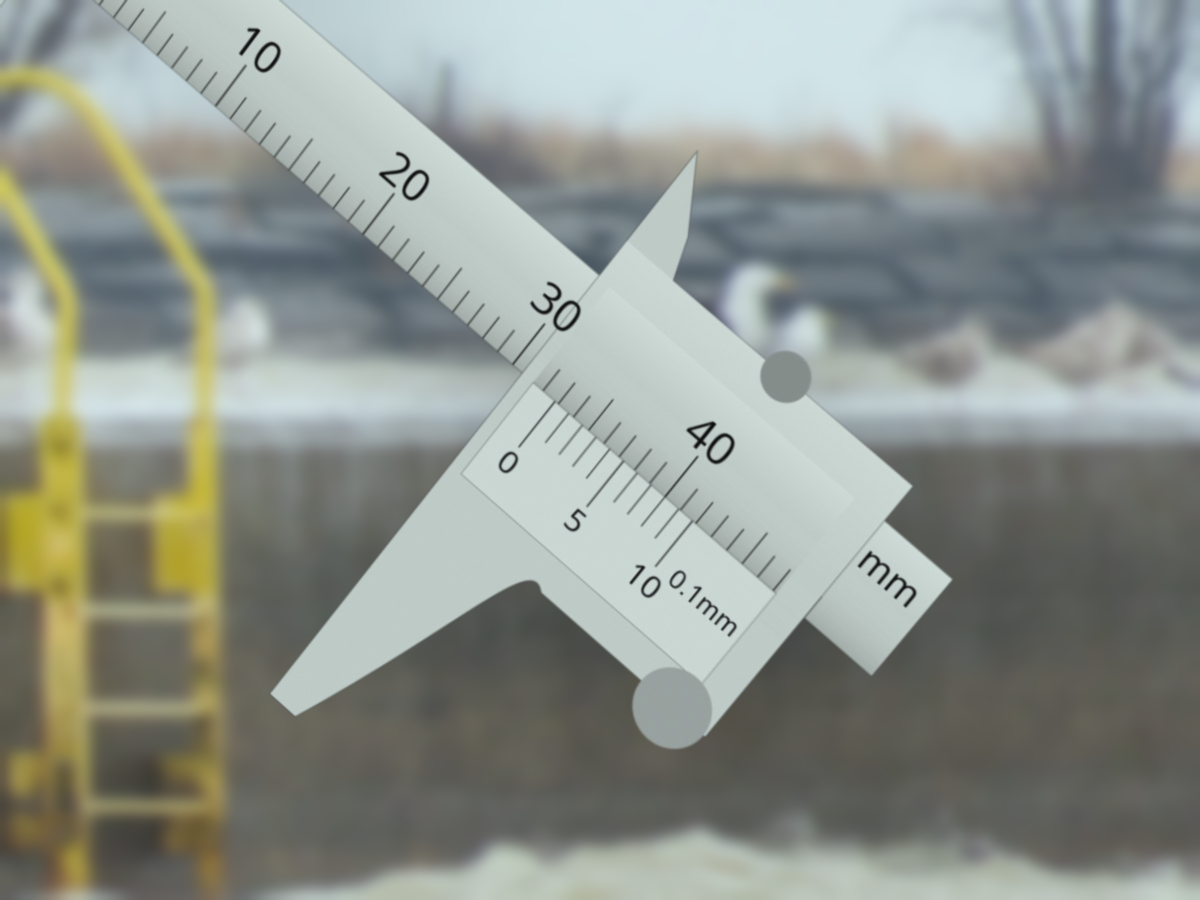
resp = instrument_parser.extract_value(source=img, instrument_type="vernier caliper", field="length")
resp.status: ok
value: 32.8 mm
